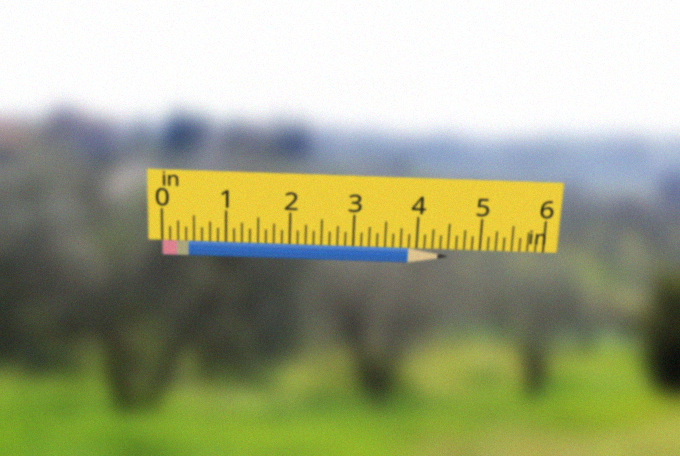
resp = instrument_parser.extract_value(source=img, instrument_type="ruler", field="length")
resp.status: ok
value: 4.5 in
